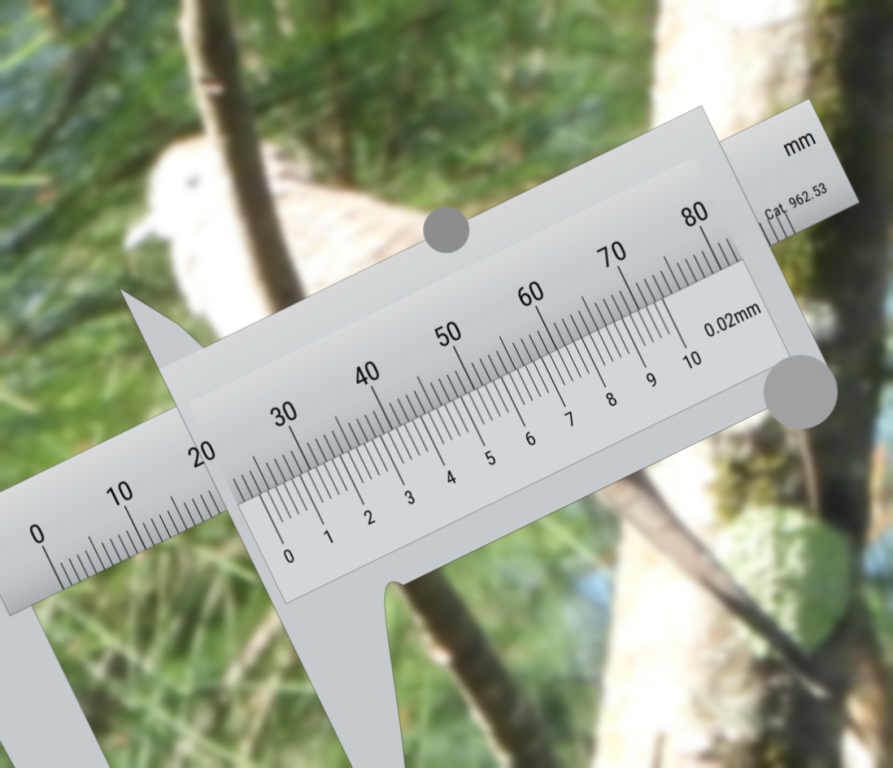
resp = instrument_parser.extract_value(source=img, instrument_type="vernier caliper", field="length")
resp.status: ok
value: 23.8 mm
